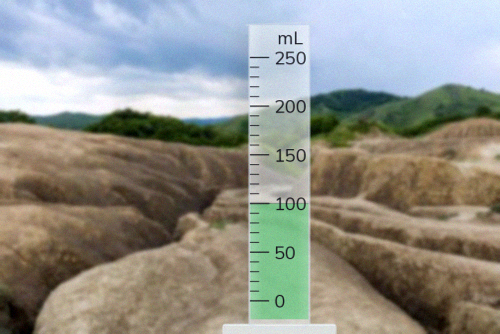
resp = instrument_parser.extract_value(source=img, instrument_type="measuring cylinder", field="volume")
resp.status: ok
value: 100 mL
